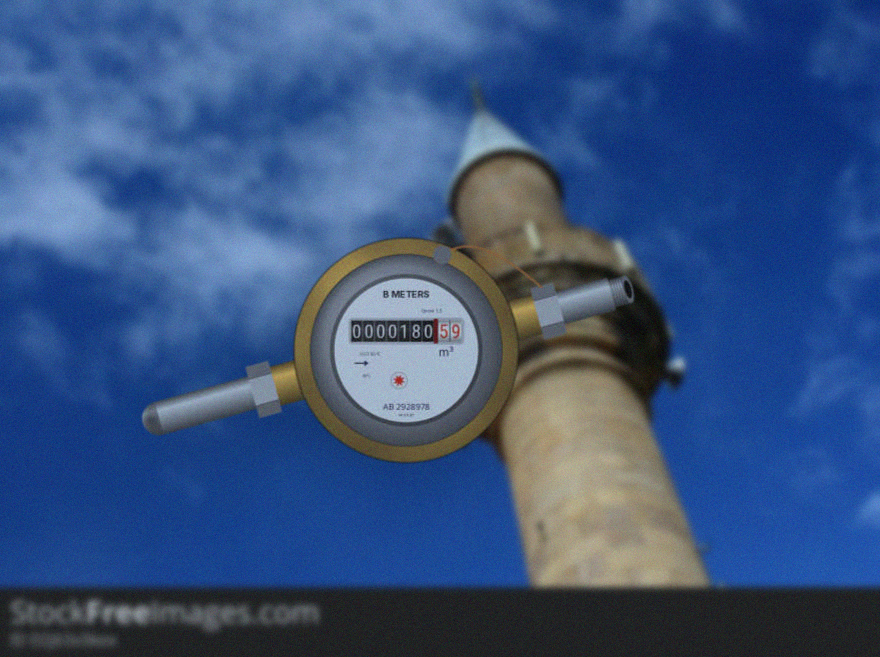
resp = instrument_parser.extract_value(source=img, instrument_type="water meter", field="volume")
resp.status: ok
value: 180.59 m³
